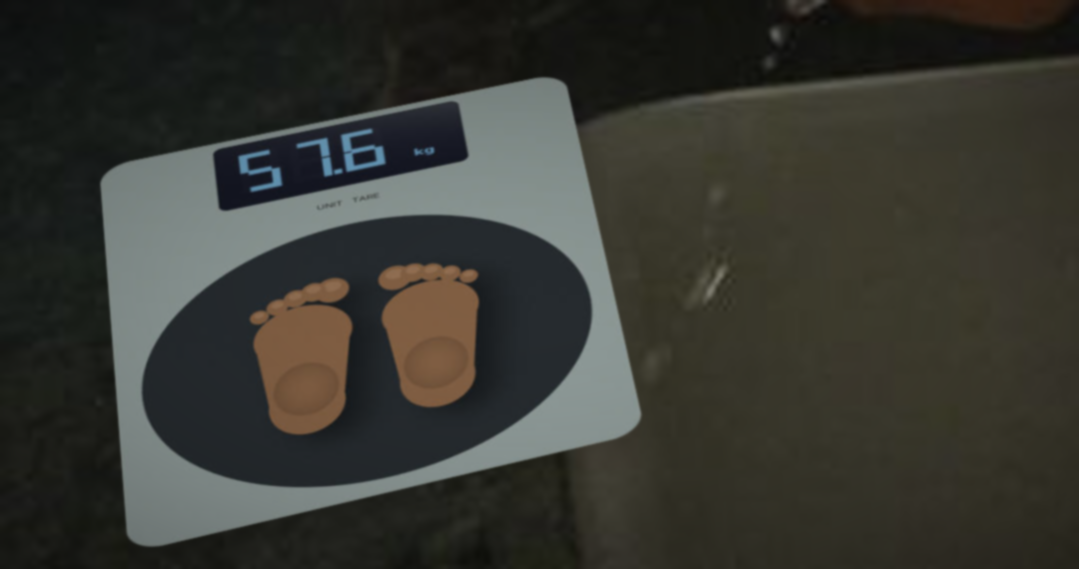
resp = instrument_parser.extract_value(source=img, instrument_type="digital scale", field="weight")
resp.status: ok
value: 57.6 kg
